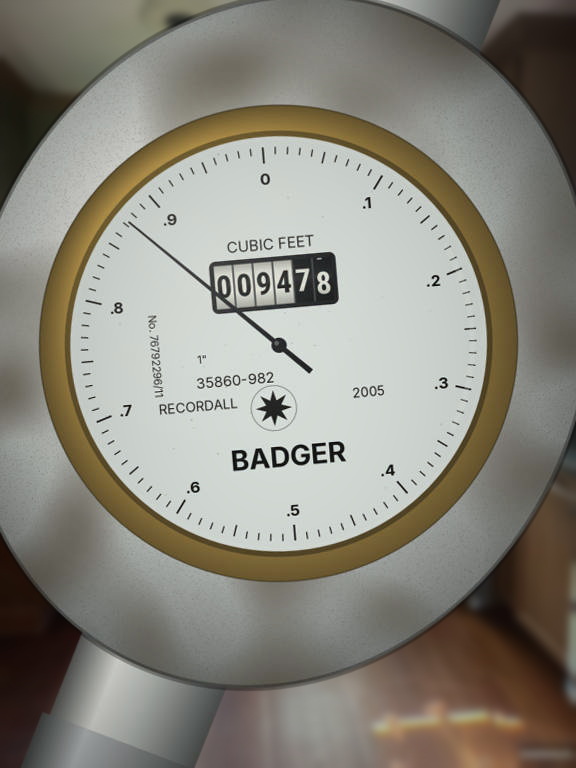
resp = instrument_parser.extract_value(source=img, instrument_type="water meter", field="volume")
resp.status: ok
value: 9477.87 ft³
